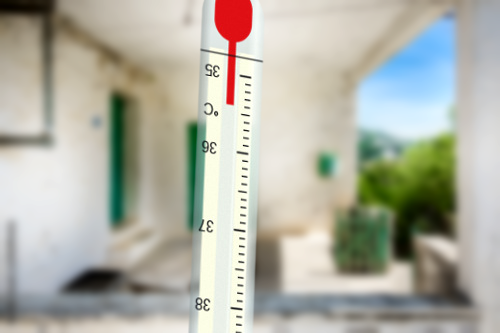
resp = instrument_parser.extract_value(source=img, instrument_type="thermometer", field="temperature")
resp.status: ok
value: 35.4 °C
